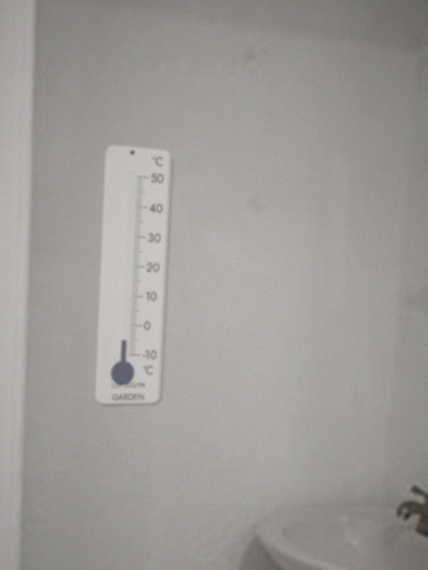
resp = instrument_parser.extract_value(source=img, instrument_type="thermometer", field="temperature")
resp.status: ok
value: -5 °C
